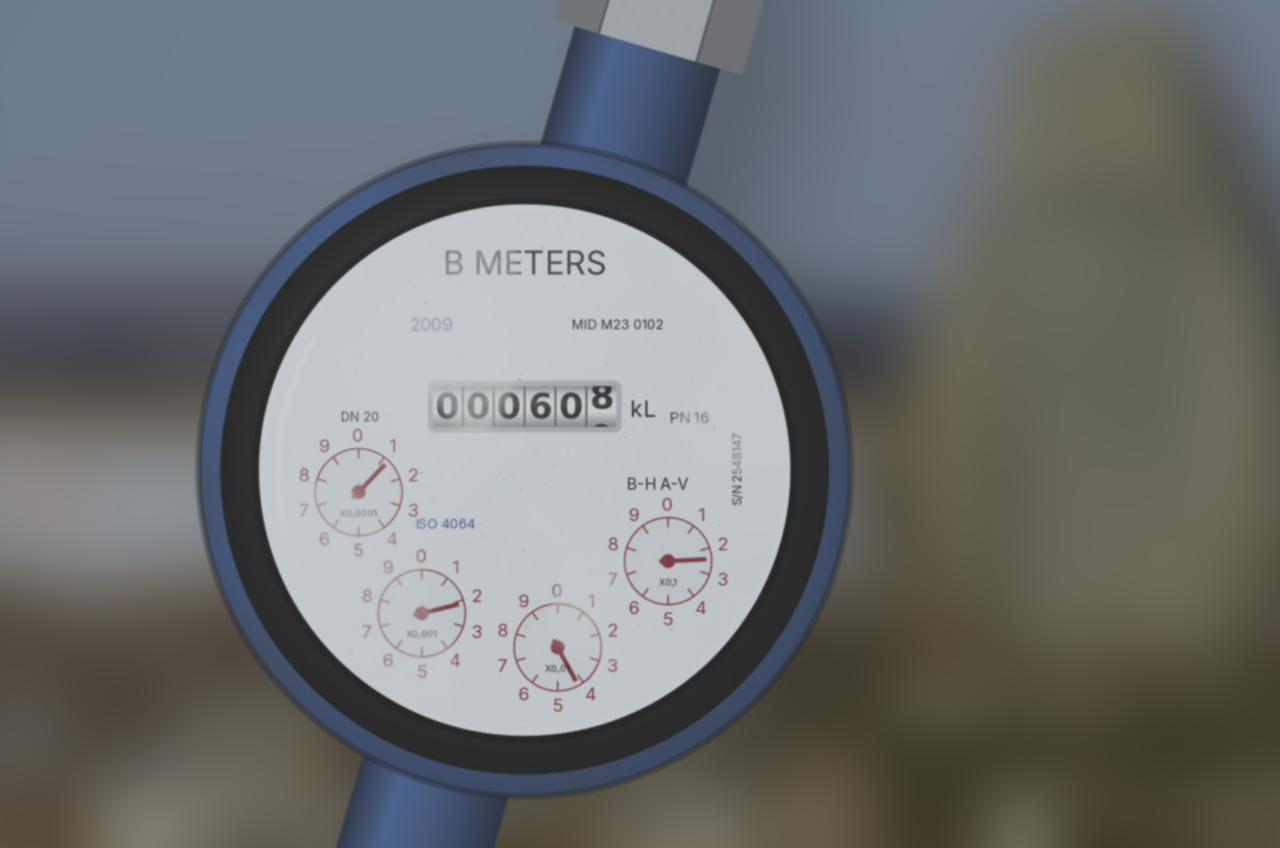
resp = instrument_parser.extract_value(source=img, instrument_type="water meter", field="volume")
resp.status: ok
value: 608.2421 kL
